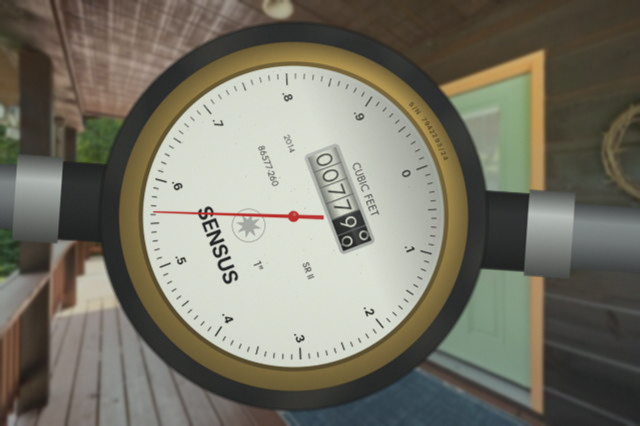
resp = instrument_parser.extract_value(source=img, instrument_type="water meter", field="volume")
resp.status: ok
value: 7798.56 ft³
